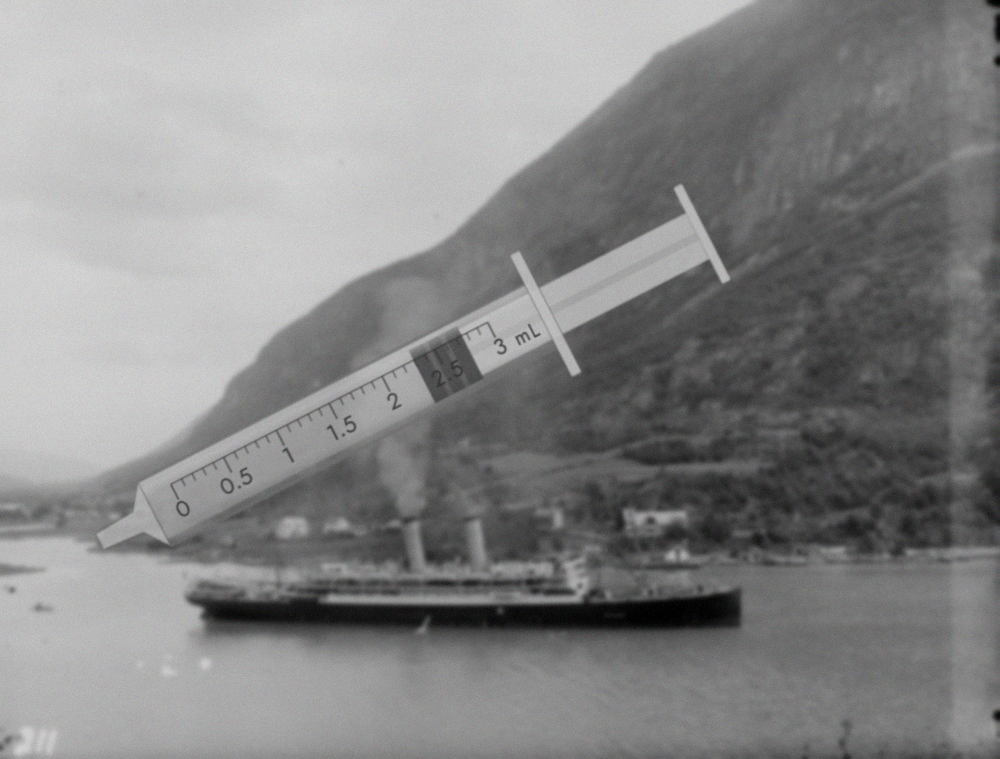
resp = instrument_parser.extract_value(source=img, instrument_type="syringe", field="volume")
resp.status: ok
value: 2.3 mL
